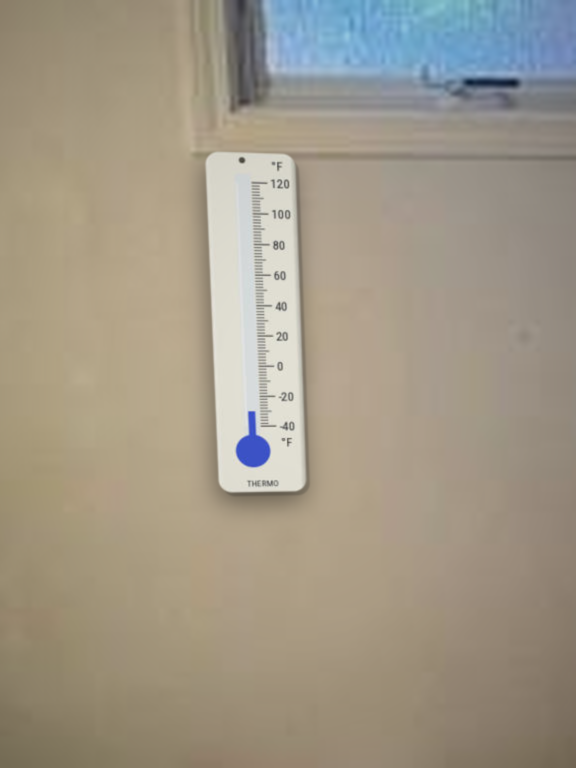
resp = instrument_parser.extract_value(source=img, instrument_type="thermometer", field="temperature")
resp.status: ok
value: -30 °F
